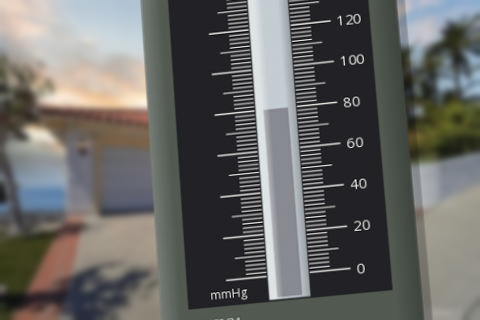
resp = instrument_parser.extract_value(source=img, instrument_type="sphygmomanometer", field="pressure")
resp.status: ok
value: 80 mmHg
